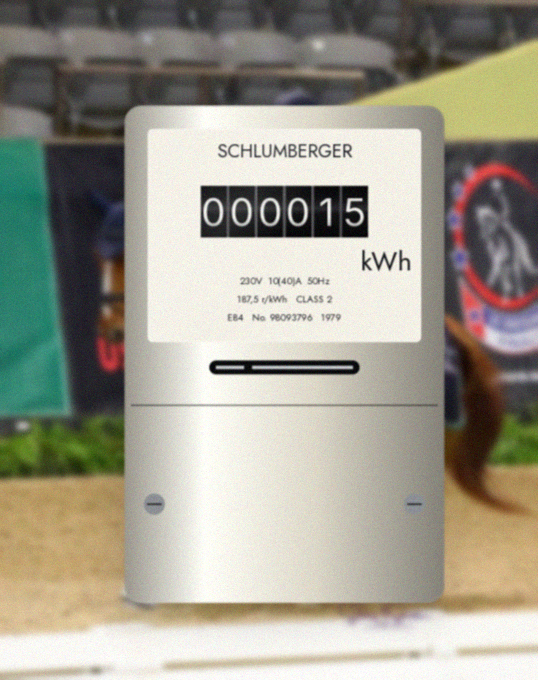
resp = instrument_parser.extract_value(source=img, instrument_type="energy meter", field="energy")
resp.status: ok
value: 15 kWh
